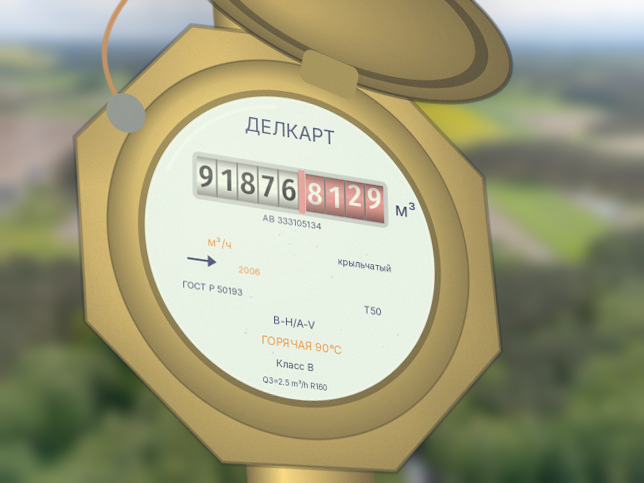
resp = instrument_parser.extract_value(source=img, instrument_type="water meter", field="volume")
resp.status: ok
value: 91876.8129 m³
